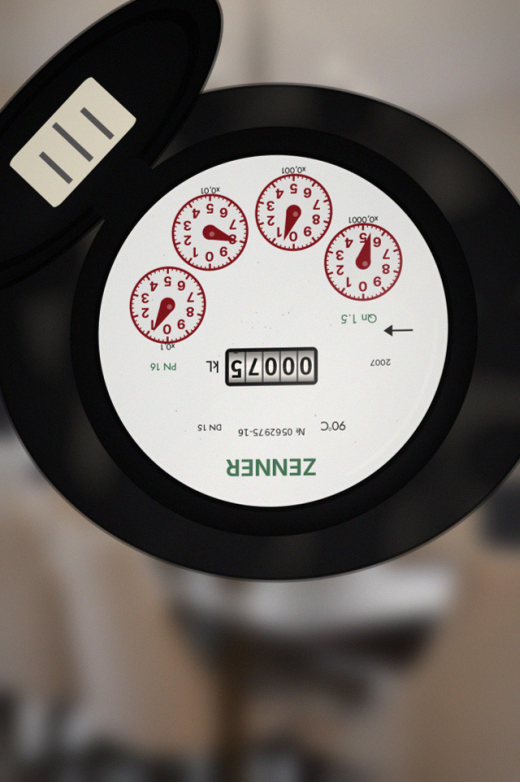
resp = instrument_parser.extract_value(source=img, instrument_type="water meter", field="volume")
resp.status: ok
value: 75.0805 kL
